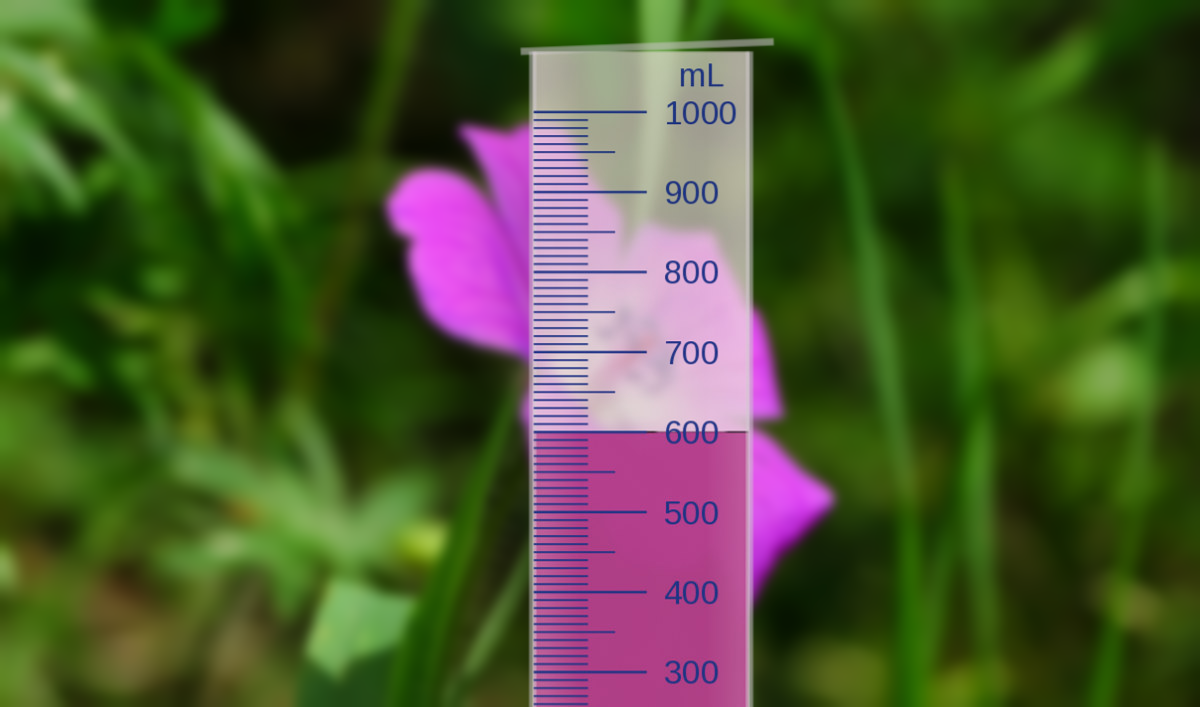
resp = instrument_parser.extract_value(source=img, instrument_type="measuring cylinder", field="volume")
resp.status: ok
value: 600 mL
